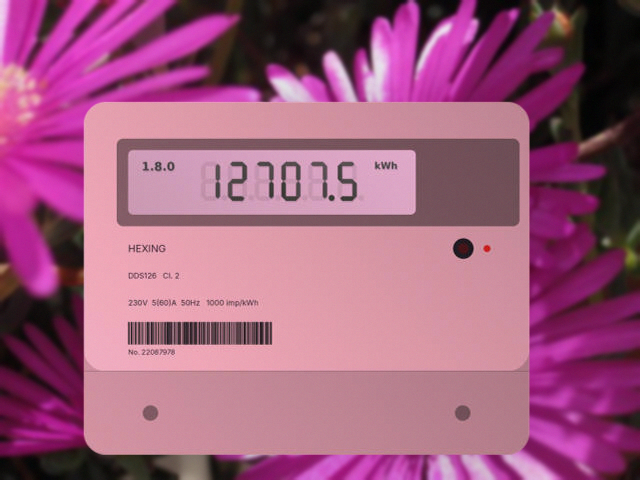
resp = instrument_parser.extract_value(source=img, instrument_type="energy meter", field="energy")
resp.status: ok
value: 12707.5 kWh
